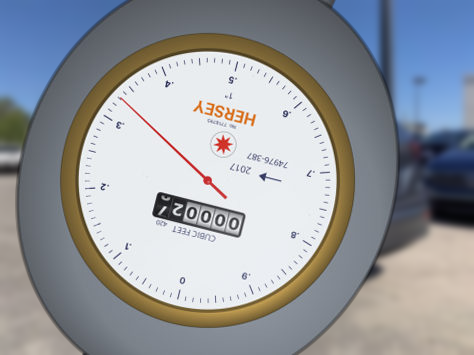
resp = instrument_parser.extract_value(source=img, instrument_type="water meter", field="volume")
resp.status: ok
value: 27.33 ft³
